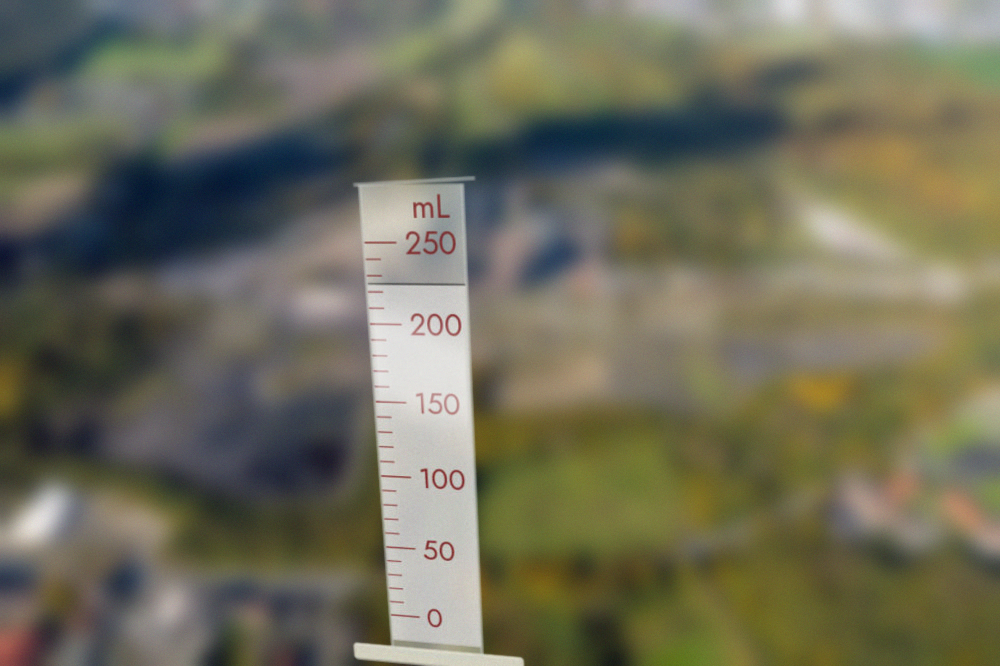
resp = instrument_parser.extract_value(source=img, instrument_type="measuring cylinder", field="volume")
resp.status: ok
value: 225 mL
